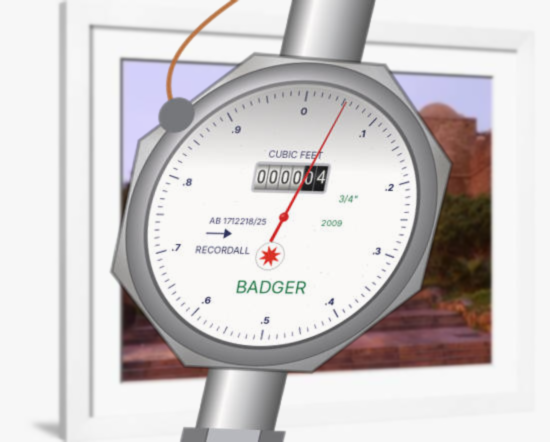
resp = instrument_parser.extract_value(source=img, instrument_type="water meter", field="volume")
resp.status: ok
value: 4.05 ft³
